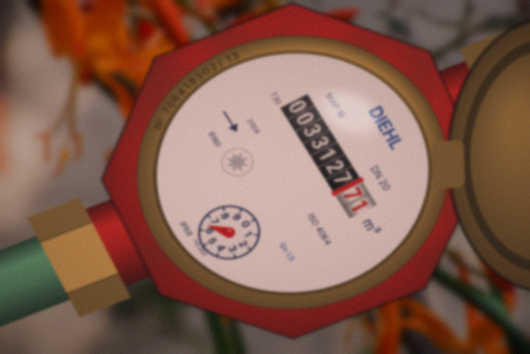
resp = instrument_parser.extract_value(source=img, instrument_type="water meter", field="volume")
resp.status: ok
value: 33127.716 m³
